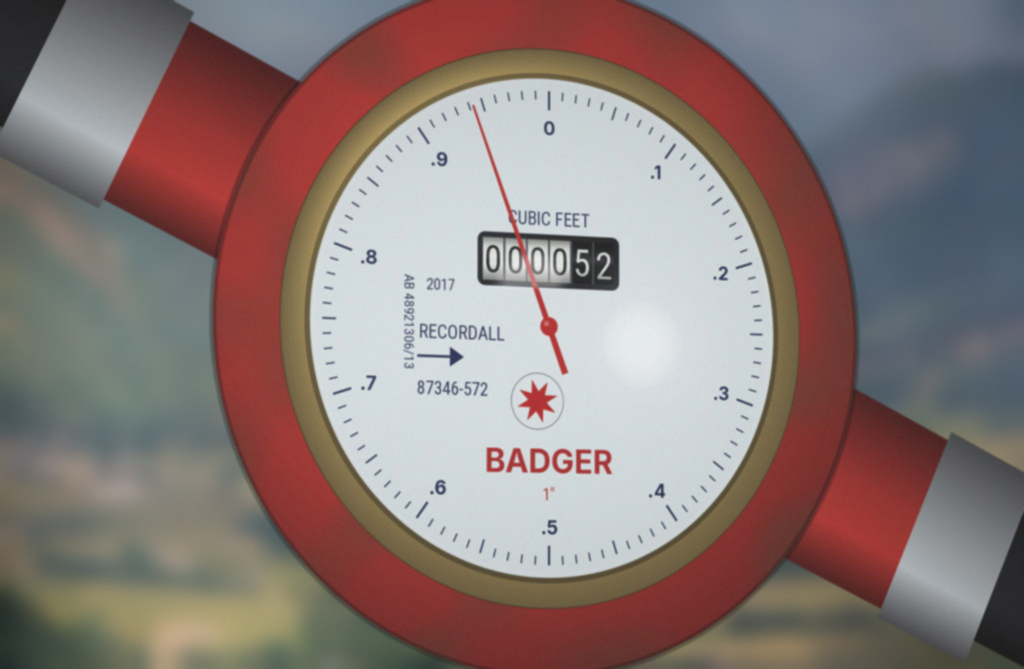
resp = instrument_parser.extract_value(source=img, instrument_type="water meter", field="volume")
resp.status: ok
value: 51.94 ft³
